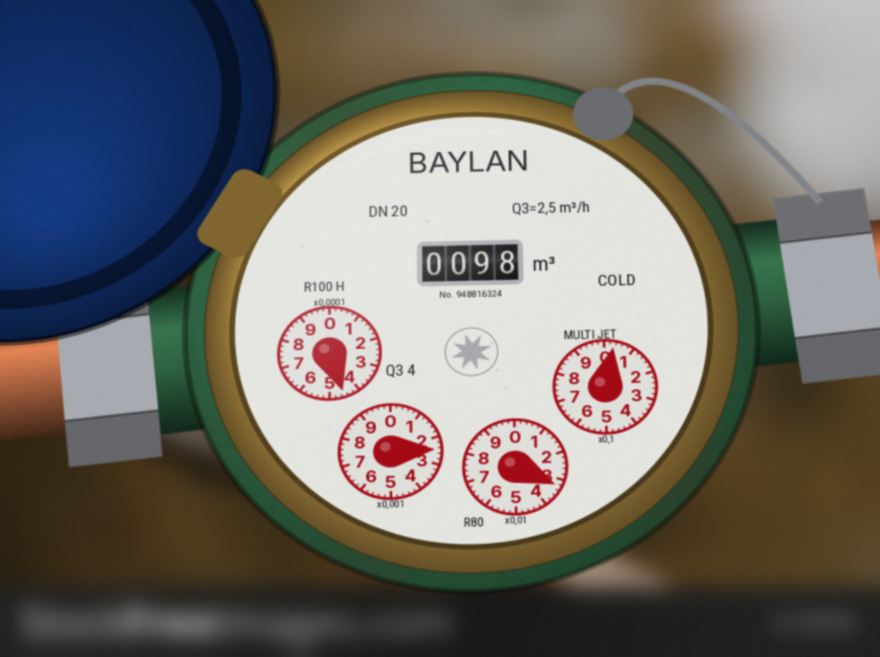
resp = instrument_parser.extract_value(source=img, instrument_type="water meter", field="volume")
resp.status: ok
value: 98.0324 m³
